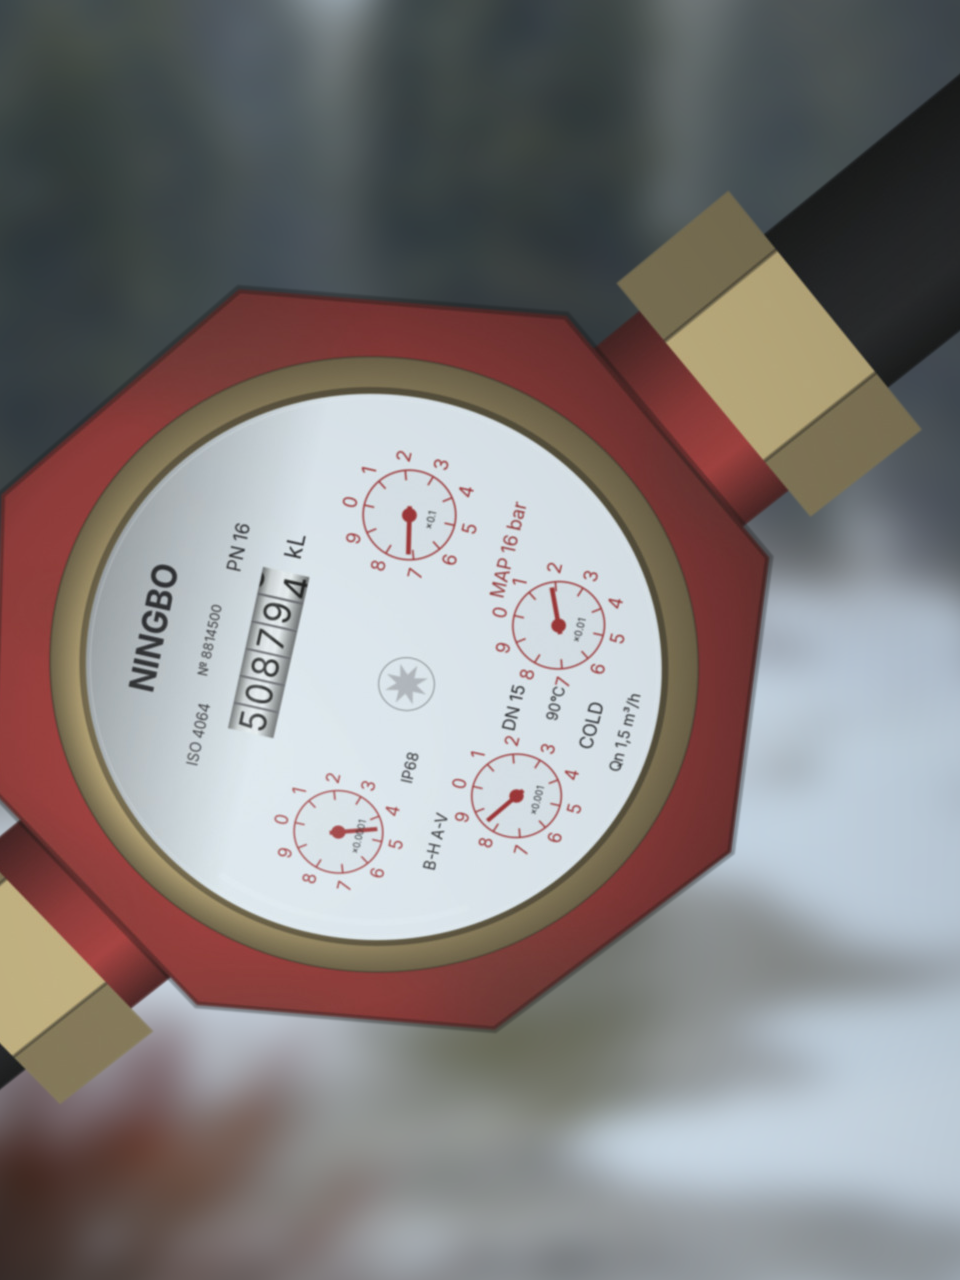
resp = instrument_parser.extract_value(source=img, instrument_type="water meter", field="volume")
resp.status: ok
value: 508793.7184 kL
